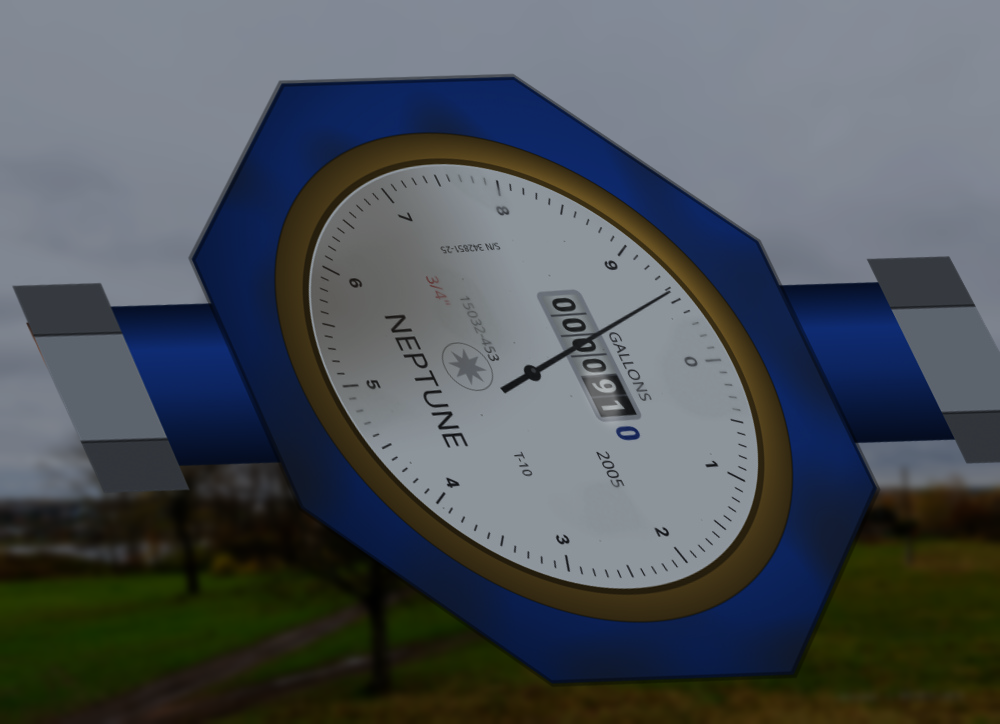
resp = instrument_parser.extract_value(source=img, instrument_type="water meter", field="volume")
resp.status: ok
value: 909.4 gal
